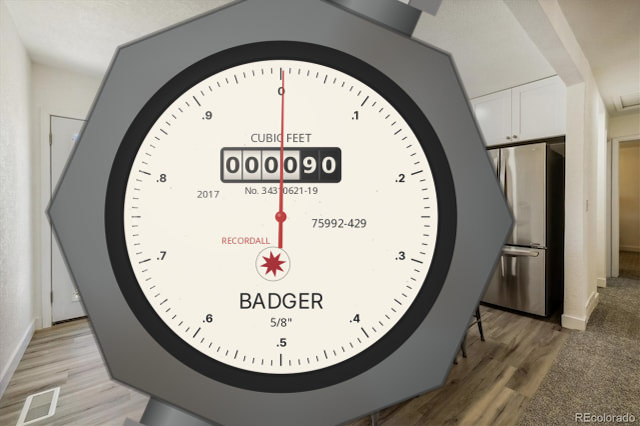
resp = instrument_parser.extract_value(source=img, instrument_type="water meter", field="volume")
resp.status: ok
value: 90.00 ft³
